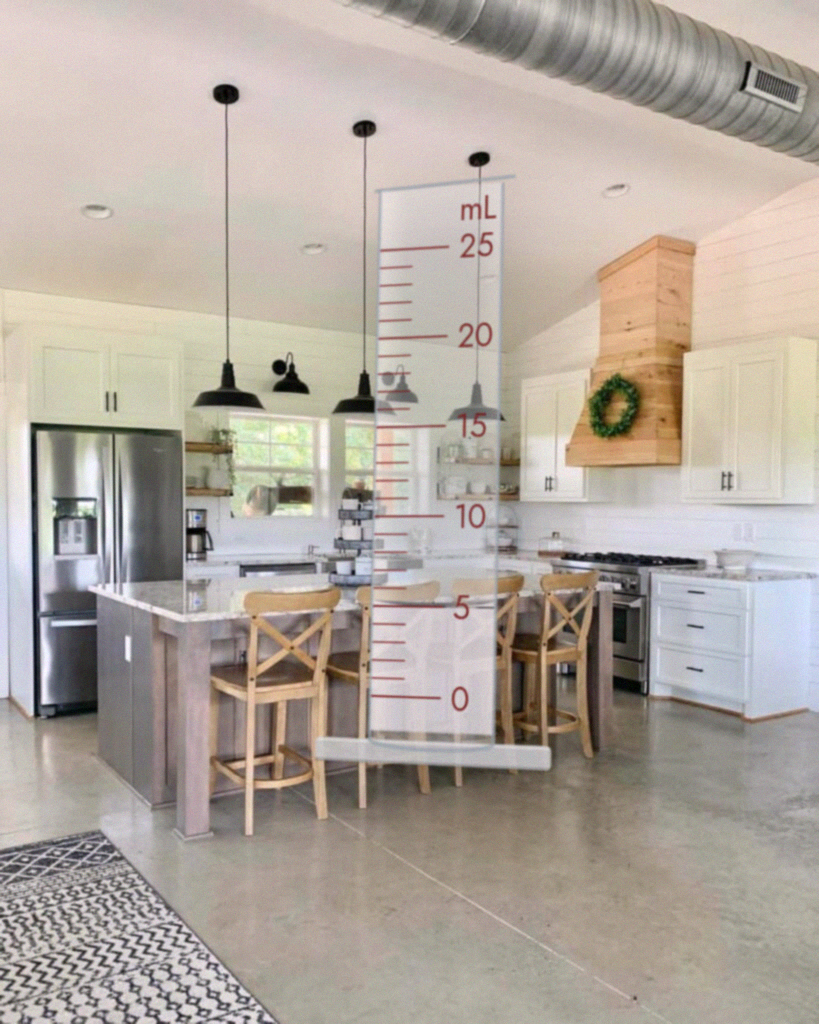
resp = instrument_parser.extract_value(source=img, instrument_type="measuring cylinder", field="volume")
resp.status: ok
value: 5 mL
